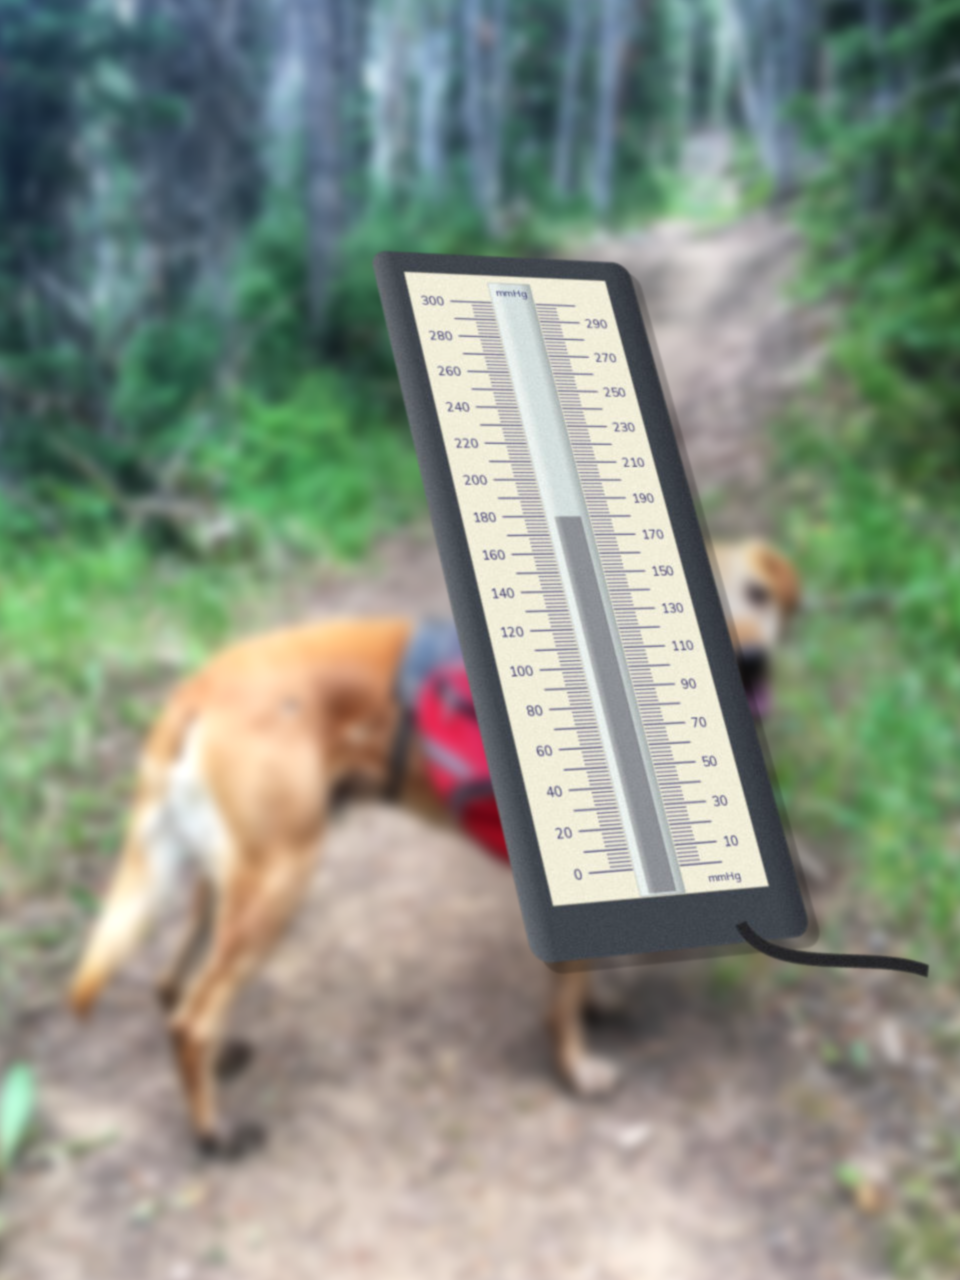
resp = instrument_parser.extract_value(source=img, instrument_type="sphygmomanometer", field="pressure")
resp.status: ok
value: 180 mmHg
